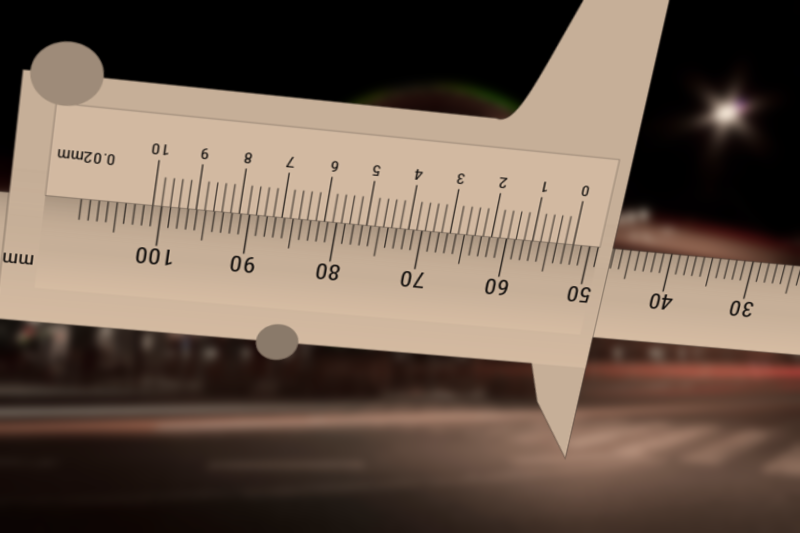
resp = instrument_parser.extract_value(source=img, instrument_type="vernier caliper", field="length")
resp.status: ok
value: 52.0 mm
